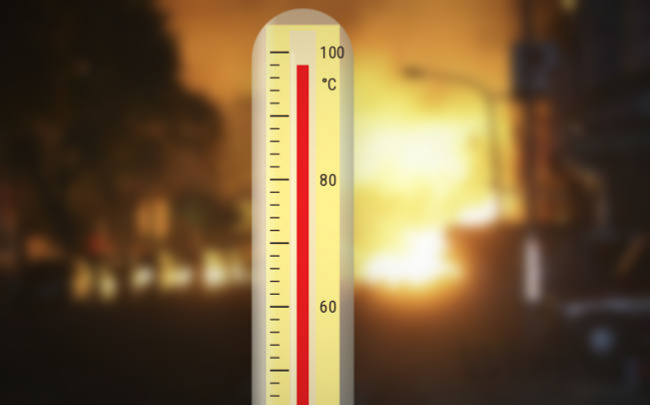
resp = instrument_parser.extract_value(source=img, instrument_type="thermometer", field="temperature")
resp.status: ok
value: 98 °C
